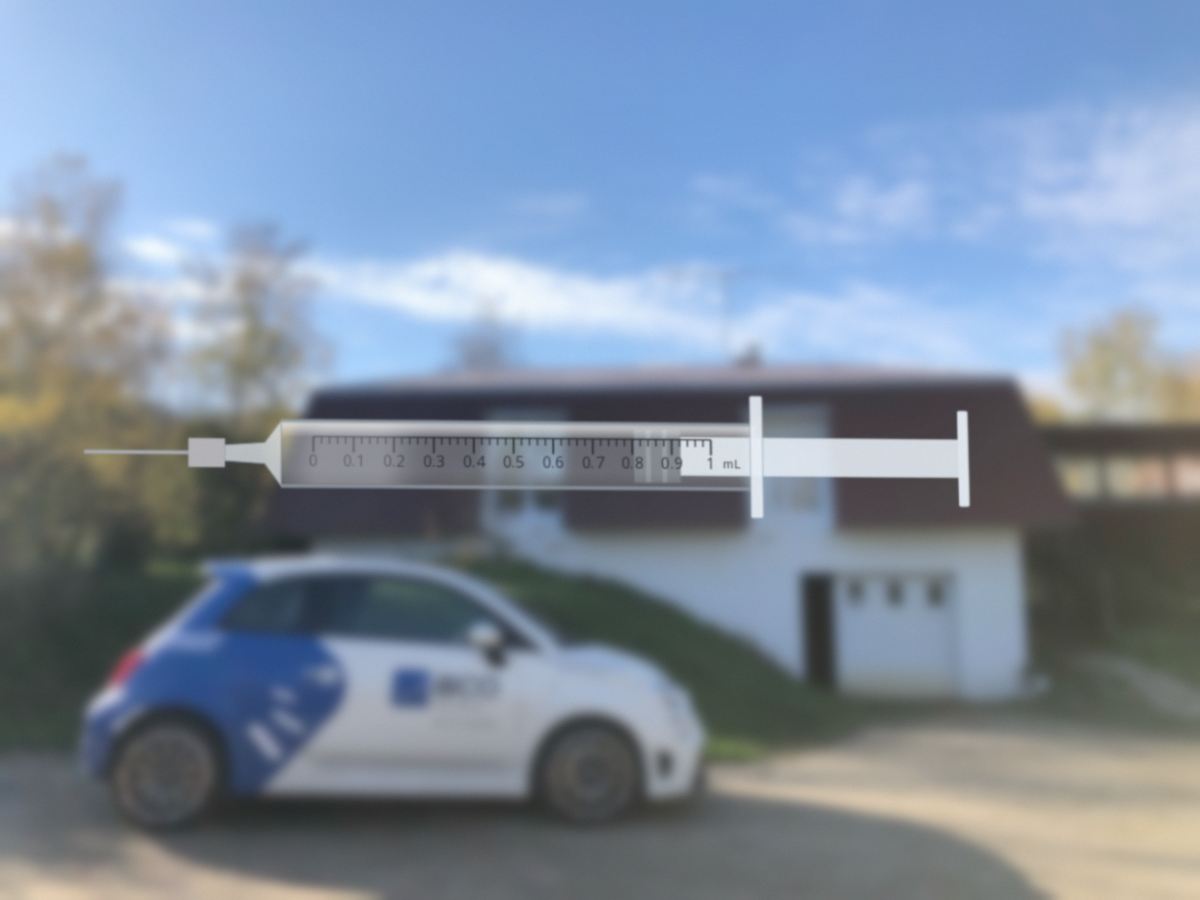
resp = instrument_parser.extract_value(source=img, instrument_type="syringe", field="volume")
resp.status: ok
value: 0.8 mL
